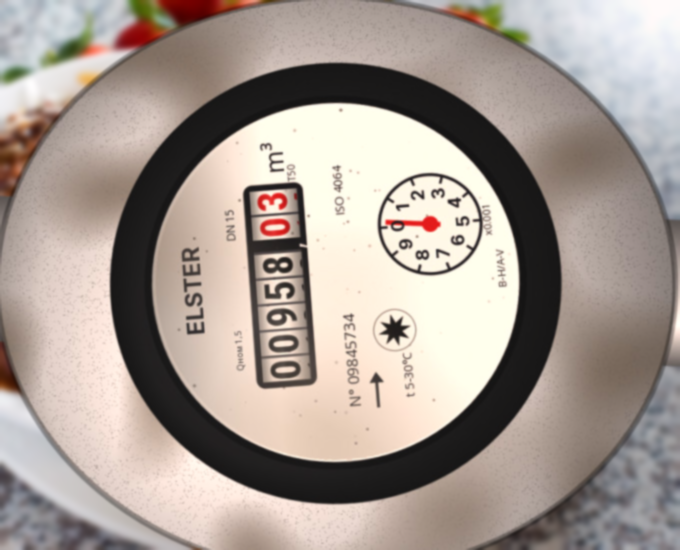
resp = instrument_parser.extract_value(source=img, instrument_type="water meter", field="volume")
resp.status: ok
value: 958.030 m³
